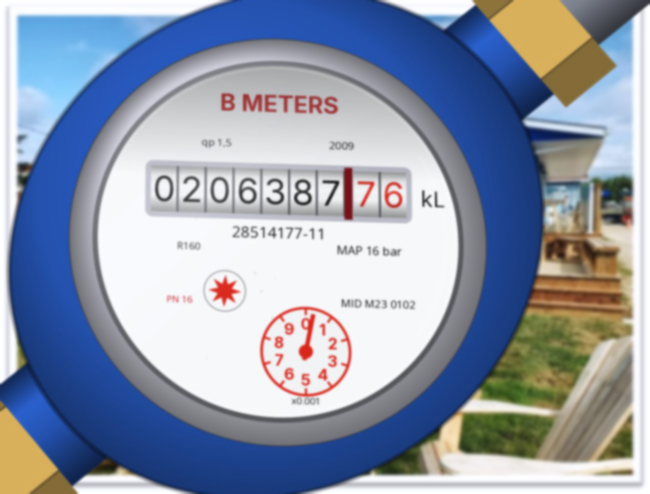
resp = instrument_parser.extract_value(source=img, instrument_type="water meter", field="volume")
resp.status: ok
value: 206387.760 kL
